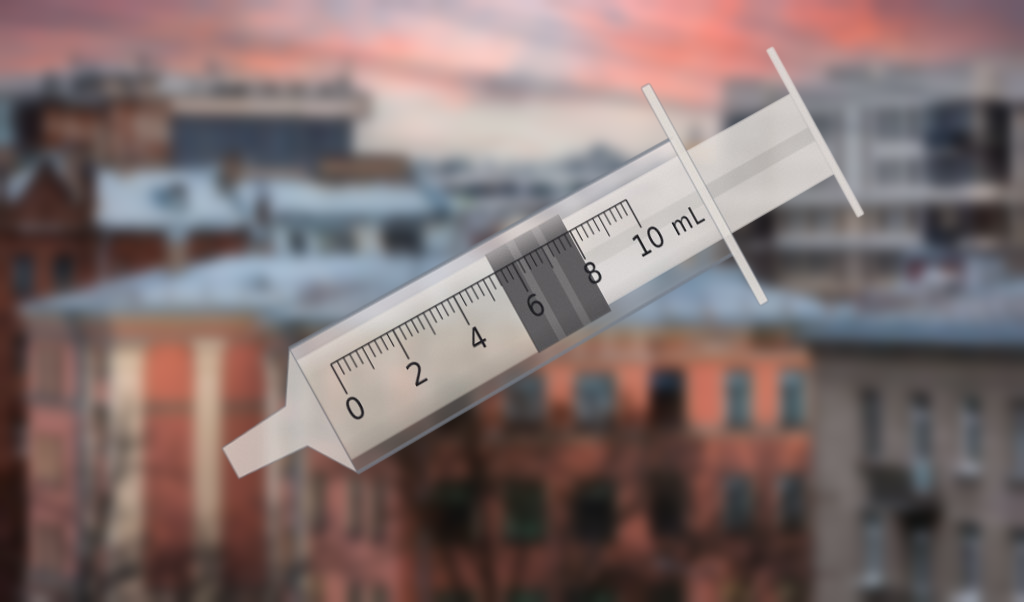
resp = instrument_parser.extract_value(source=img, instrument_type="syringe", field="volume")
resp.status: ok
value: 5.4 mL
